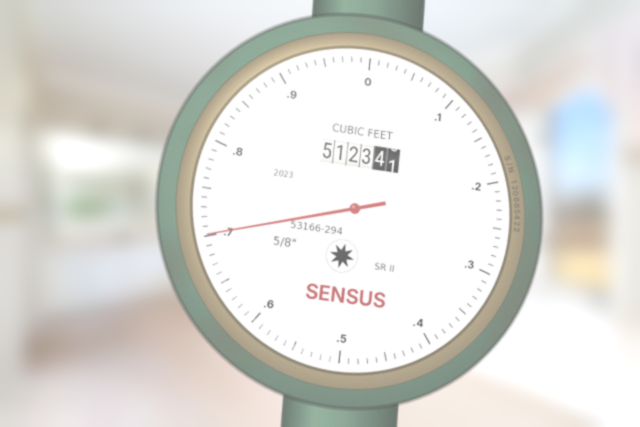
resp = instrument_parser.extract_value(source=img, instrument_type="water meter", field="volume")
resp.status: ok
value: 512340.70 ft³
